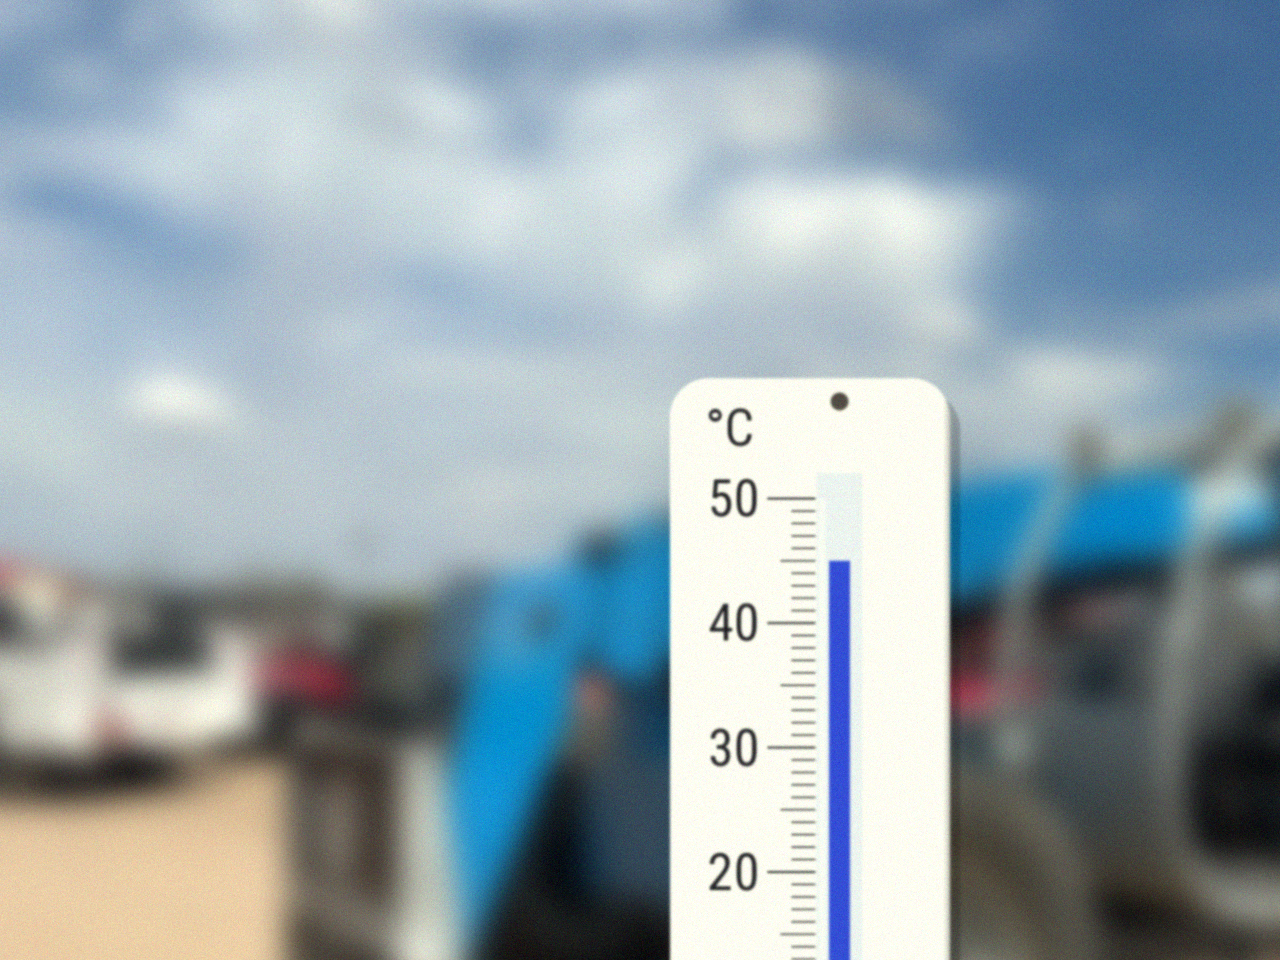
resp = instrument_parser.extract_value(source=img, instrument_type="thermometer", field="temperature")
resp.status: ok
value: 45 °C
